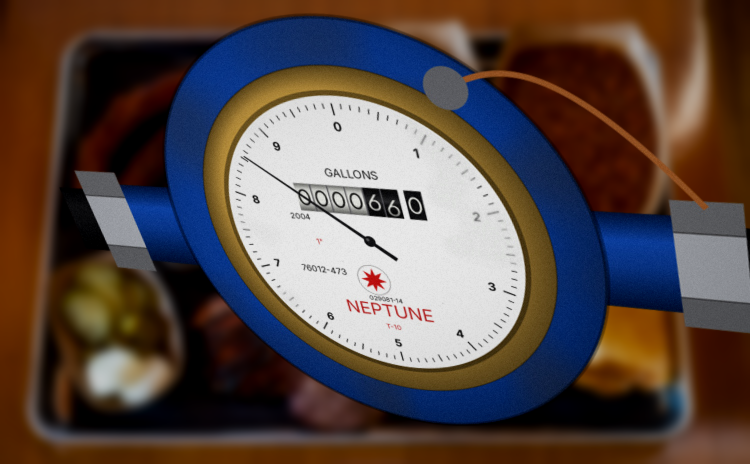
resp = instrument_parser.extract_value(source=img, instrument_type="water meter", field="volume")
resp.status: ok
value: 658.5 gal
